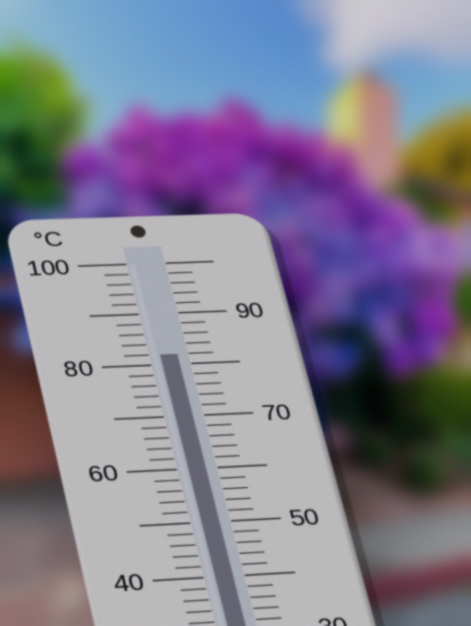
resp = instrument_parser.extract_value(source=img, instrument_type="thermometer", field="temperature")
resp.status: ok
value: 82 °C
